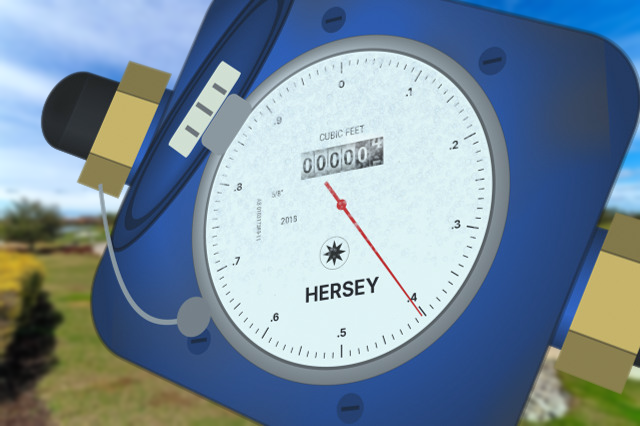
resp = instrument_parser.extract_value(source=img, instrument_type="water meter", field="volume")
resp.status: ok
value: 4.40 ft³
